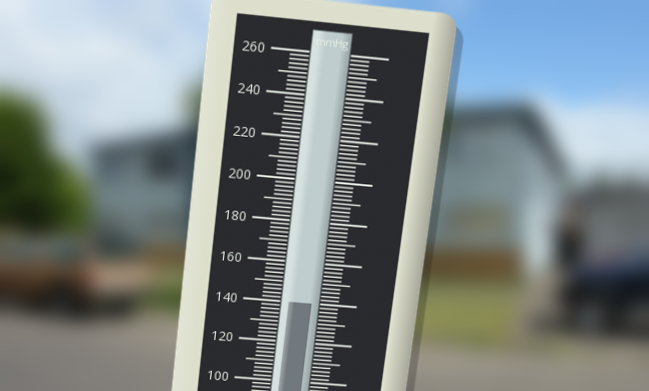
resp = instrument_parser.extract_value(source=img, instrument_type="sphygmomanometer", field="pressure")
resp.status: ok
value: 140 mmHg
